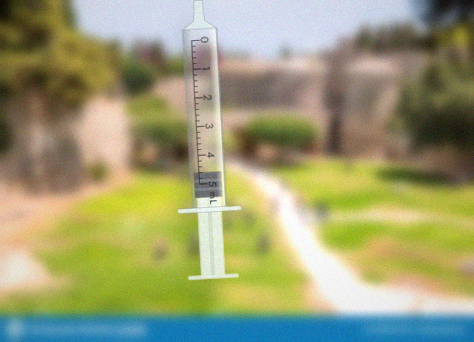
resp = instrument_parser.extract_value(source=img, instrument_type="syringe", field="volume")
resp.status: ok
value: 4.6 mL
